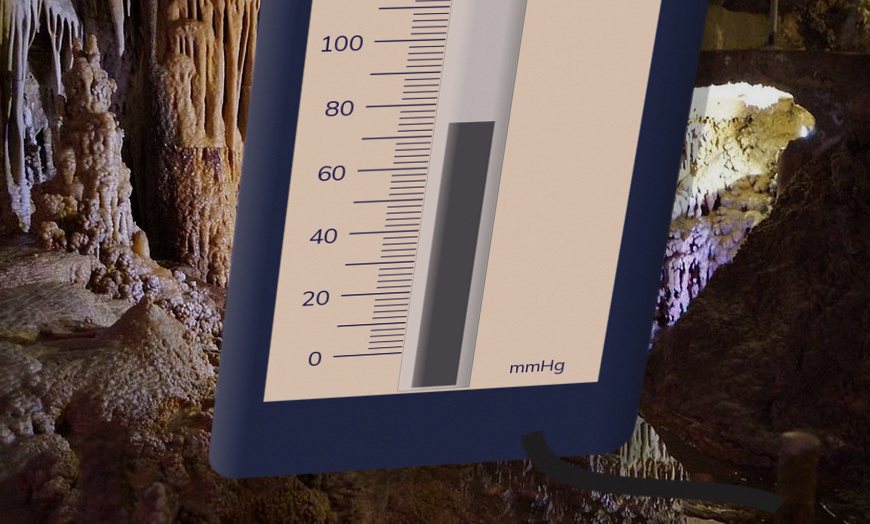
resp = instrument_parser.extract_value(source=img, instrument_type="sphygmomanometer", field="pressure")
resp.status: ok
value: 74 mmHg
